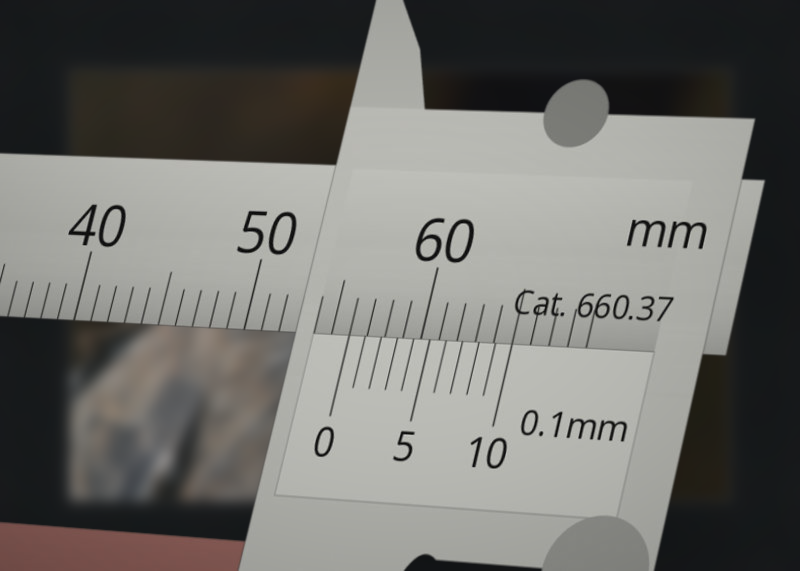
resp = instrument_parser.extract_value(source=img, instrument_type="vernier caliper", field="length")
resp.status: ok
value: 56.0 mm
